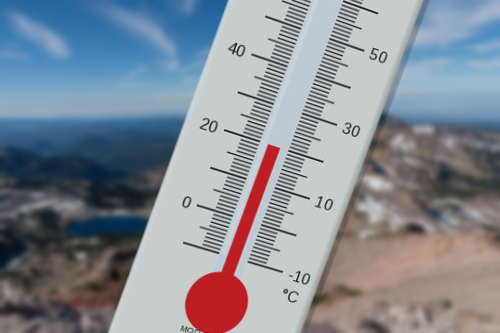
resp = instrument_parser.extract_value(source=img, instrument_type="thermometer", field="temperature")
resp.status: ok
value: 20 °C
